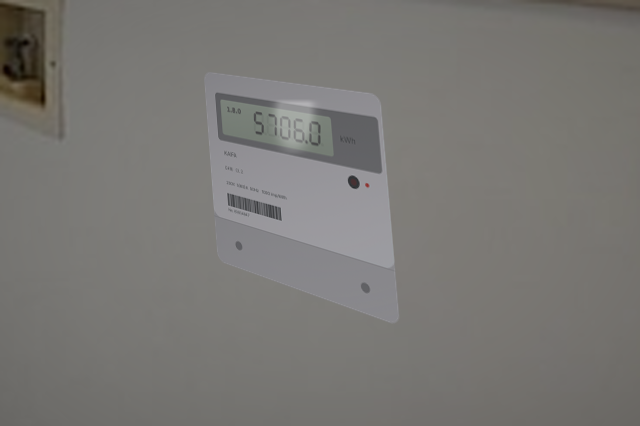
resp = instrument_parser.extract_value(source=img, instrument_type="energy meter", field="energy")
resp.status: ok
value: 5706.0 kWh
